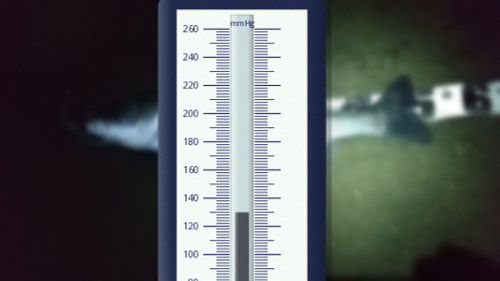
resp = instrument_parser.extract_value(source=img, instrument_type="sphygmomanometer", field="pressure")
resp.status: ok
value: 130 mmHg
